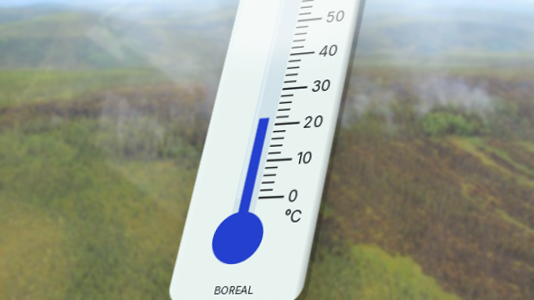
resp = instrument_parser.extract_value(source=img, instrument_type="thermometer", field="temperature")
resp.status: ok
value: 22 °C
